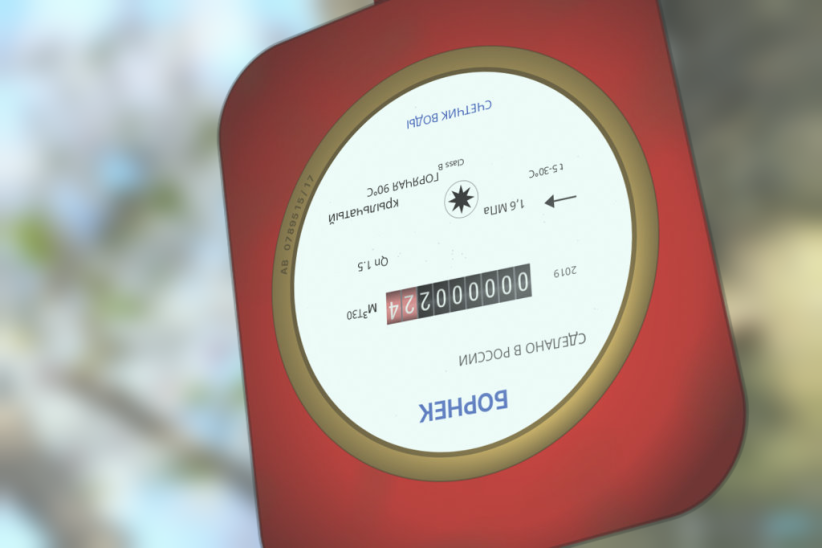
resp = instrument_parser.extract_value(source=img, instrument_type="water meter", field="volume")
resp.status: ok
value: 2.24 m³
